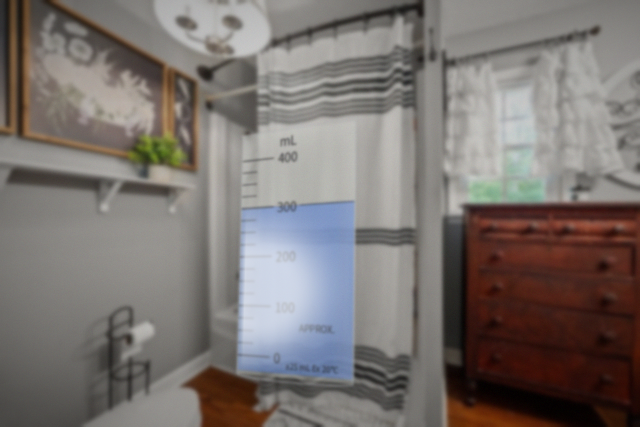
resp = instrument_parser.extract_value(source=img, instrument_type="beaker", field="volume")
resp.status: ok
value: 300 mL
